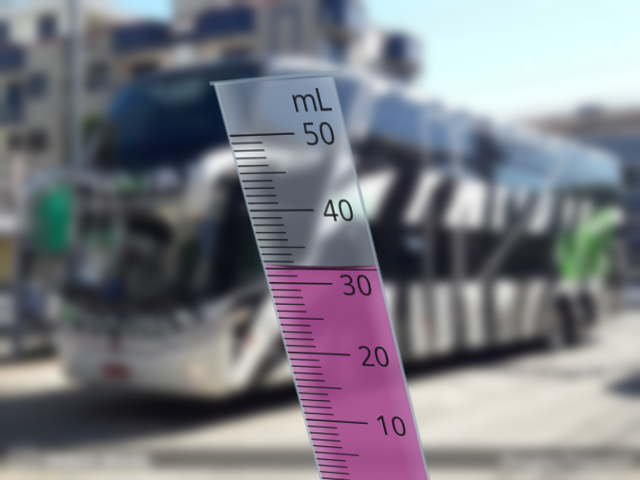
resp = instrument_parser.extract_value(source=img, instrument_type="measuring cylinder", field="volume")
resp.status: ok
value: 32 mL
